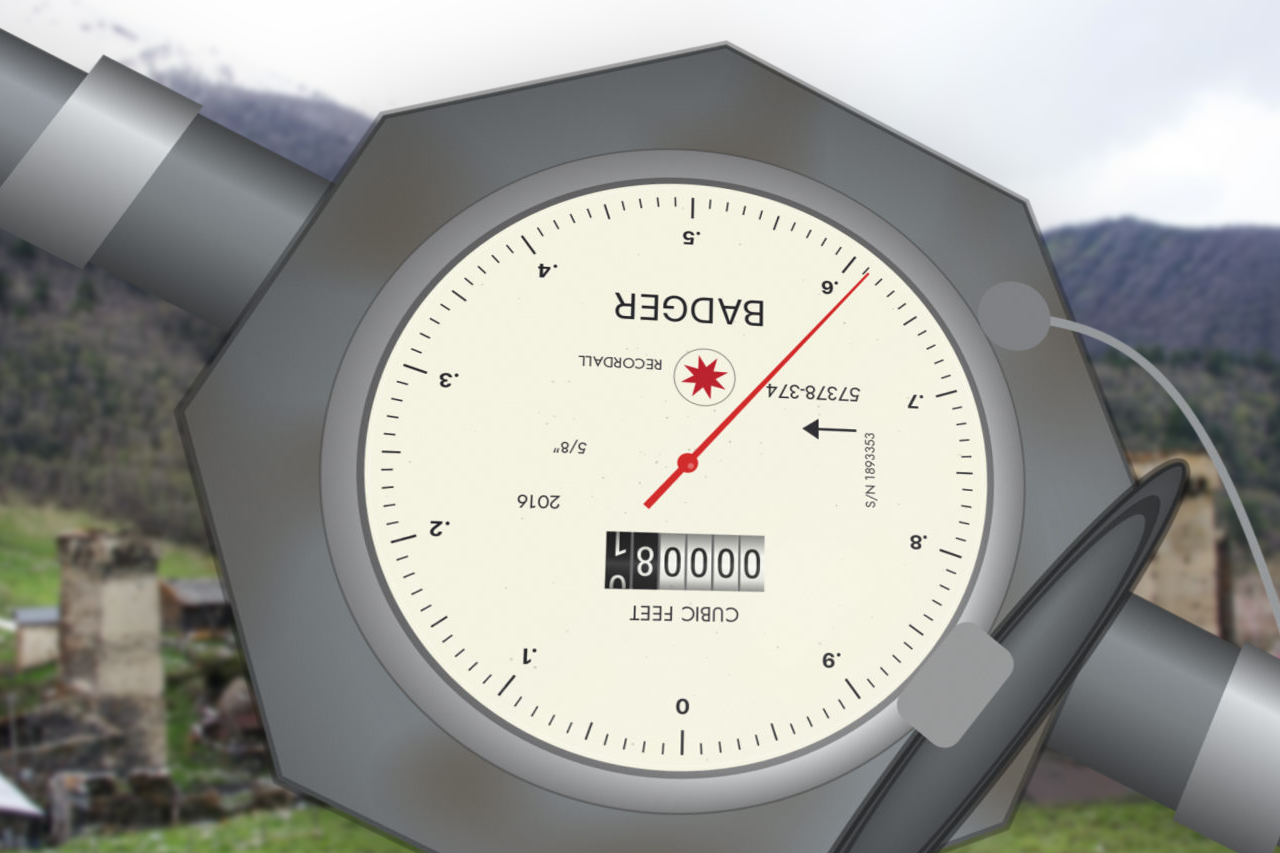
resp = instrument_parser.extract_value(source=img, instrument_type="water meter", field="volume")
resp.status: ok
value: 80.61 ft³
